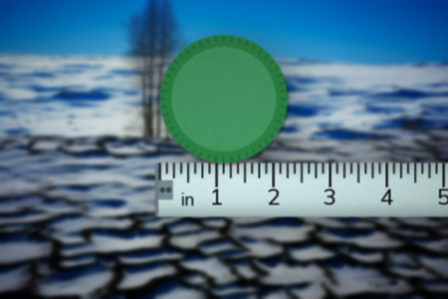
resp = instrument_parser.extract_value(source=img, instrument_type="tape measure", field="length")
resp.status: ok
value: 2.25 in
